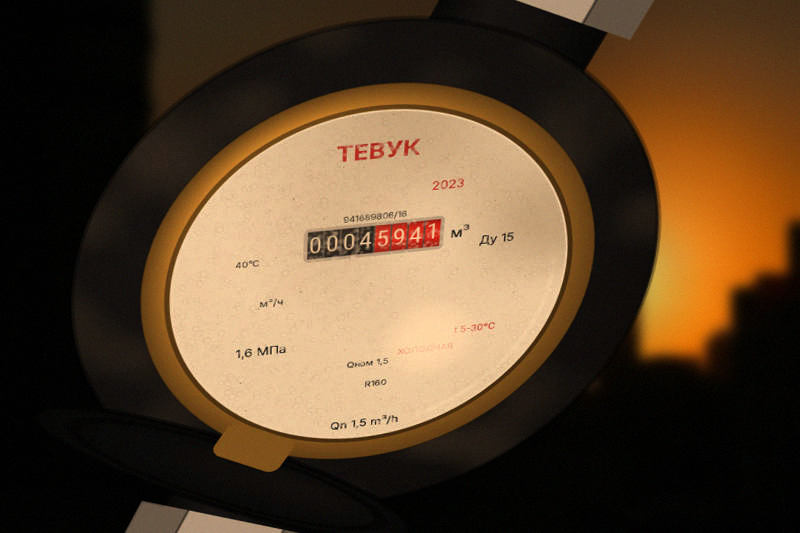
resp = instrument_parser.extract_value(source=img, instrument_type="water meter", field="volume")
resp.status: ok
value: 4.5941 m³
